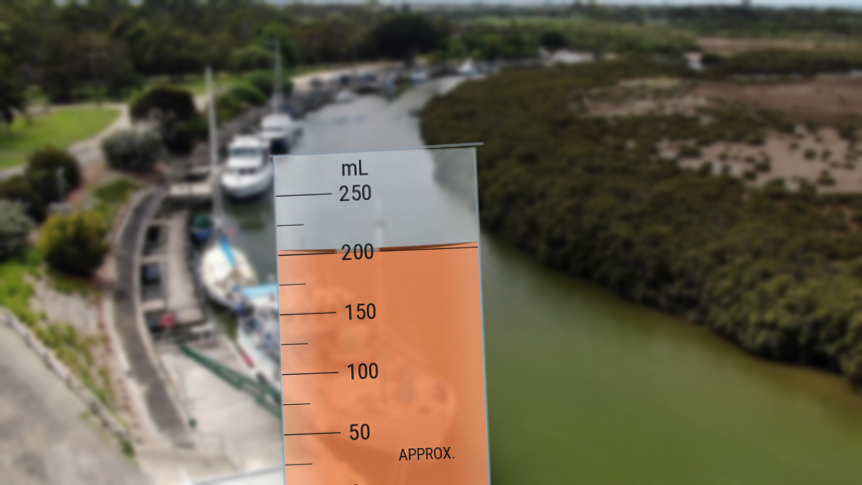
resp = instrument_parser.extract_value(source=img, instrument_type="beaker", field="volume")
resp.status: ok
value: 200 mL
